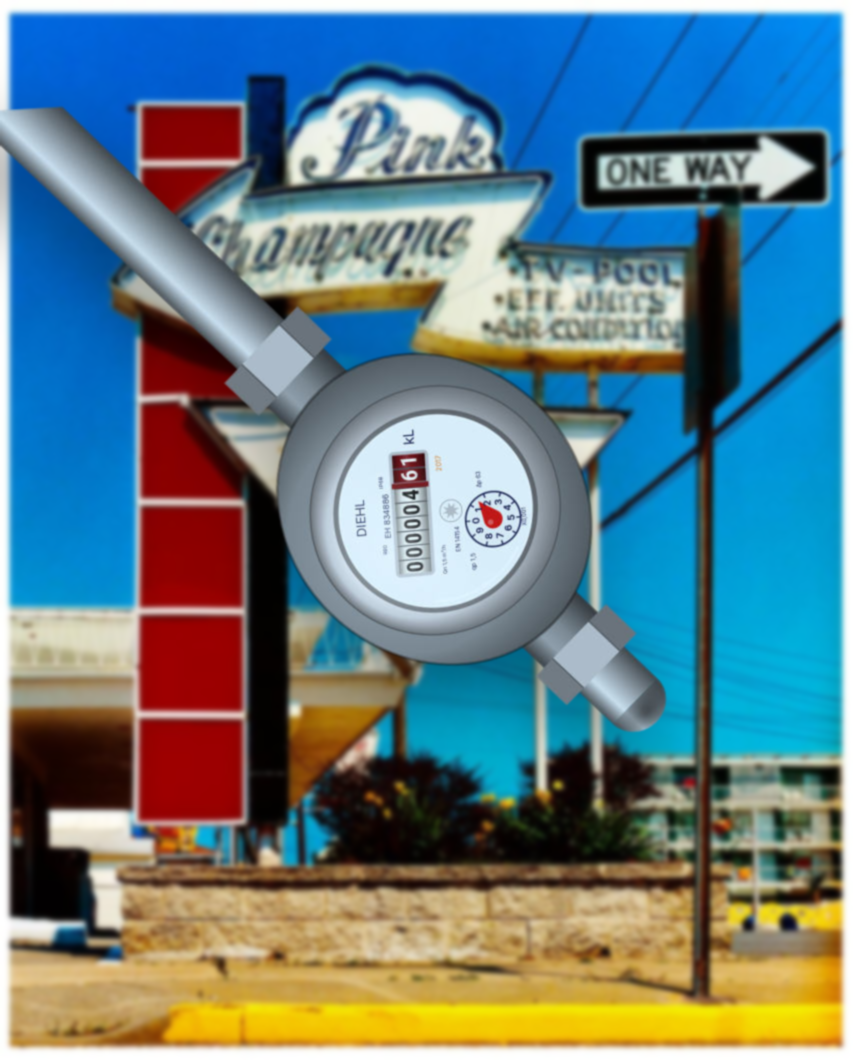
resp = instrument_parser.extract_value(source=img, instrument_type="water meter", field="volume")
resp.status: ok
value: 4.611 kL
